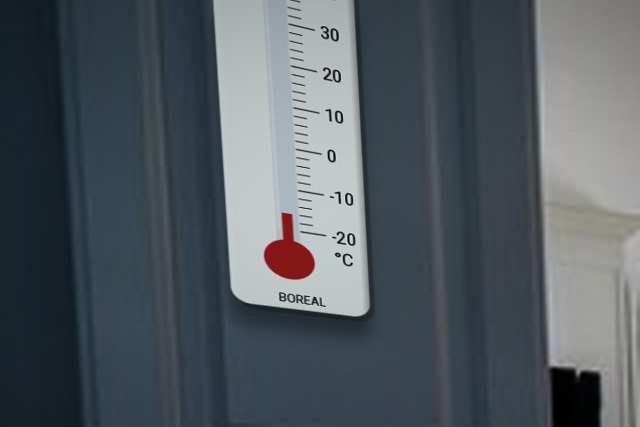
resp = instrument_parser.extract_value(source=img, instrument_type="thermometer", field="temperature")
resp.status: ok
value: -16 °C
